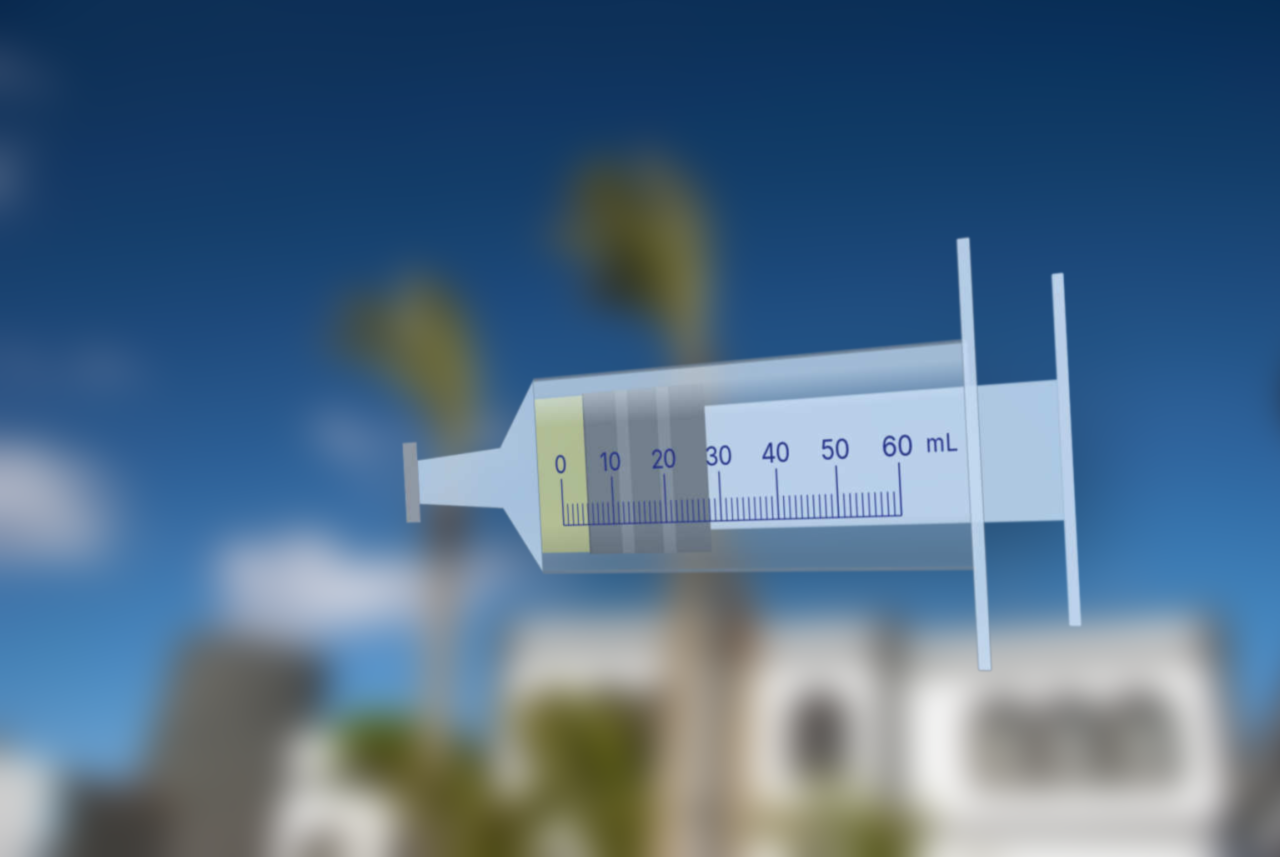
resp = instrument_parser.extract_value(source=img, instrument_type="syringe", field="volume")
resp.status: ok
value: 5 mL
